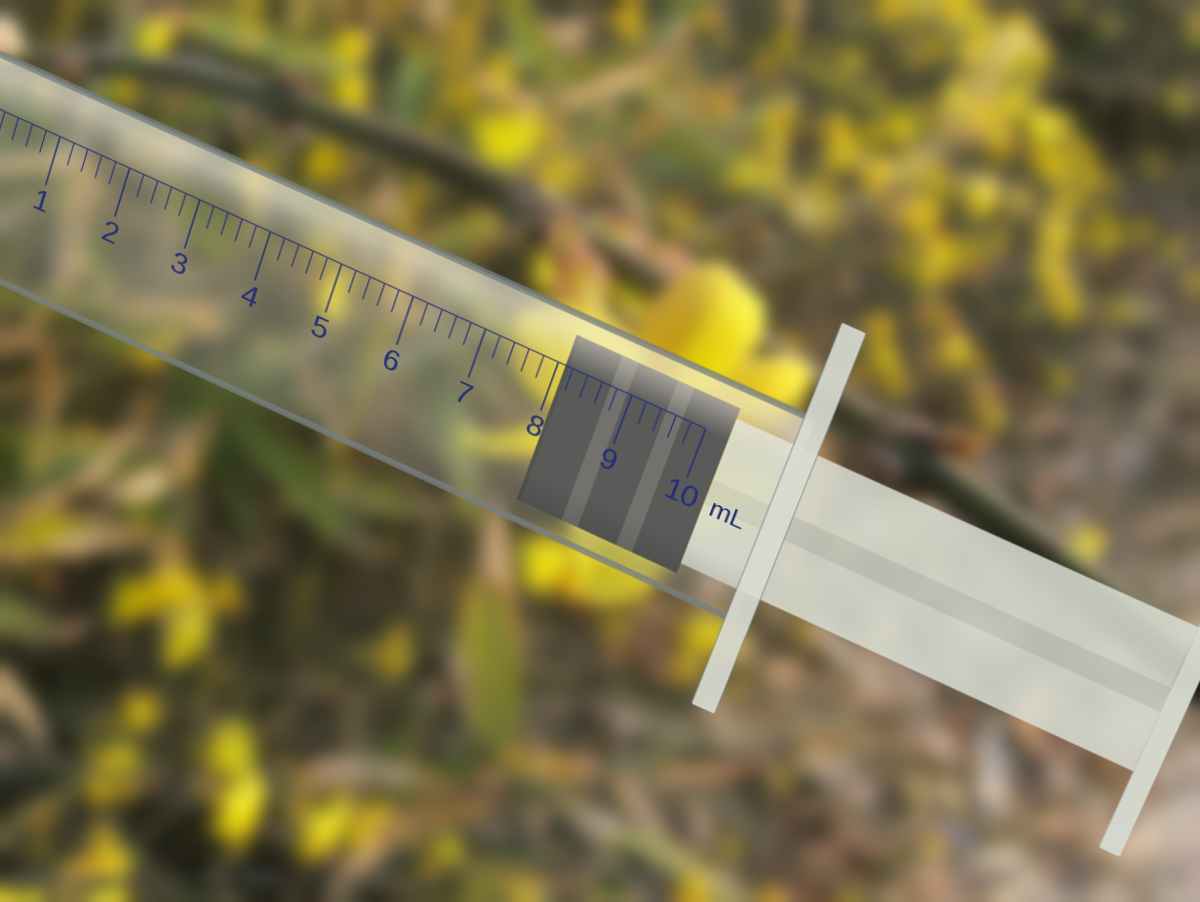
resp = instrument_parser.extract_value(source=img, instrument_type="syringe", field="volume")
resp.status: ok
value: 8.1 mL
